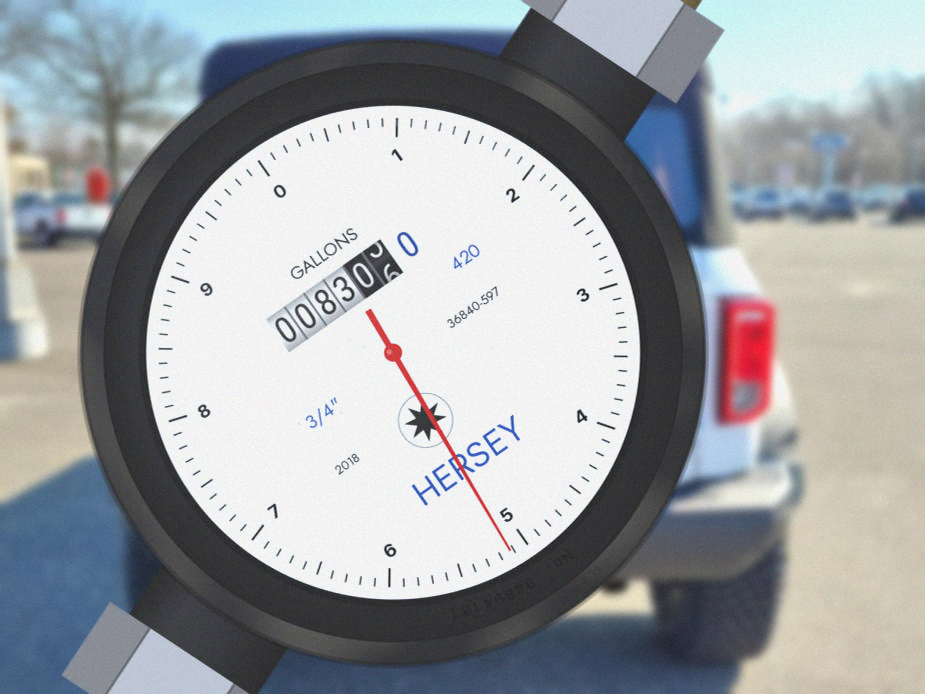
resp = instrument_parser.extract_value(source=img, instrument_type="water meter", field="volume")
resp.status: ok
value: 83055.1 gal
